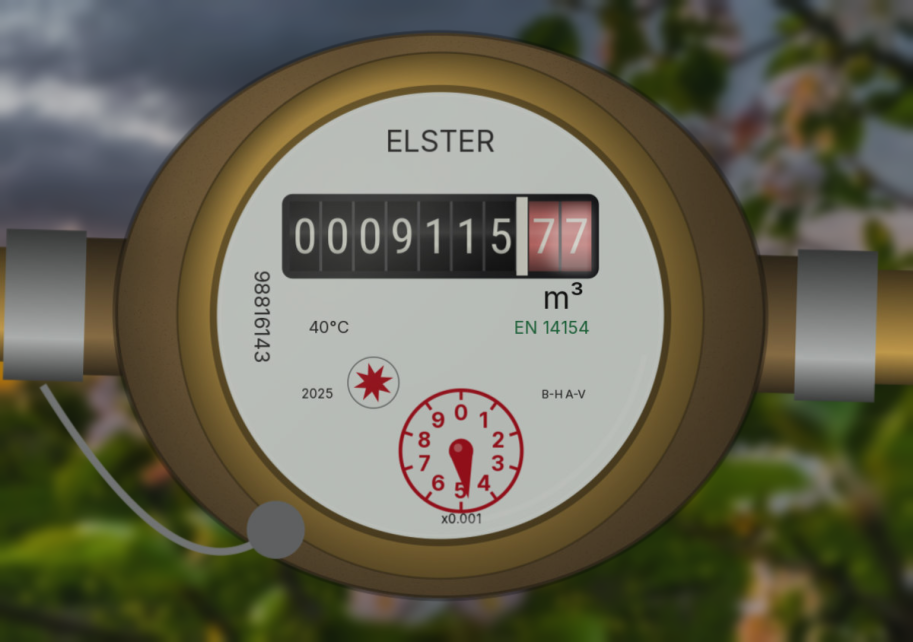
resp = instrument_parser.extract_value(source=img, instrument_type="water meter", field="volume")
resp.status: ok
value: 9115.774 m³
